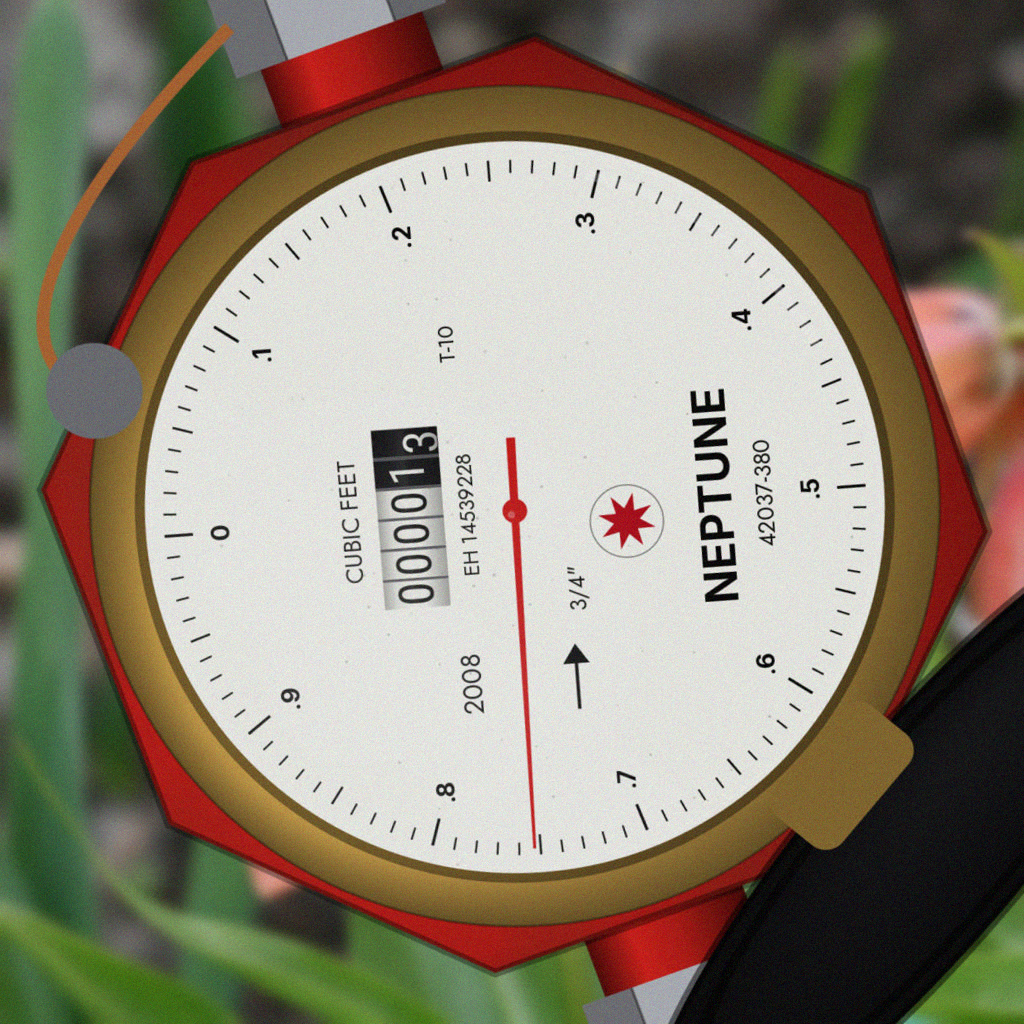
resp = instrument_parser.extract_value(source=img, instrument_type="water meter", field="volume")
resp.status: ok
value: 12.75 ft³
